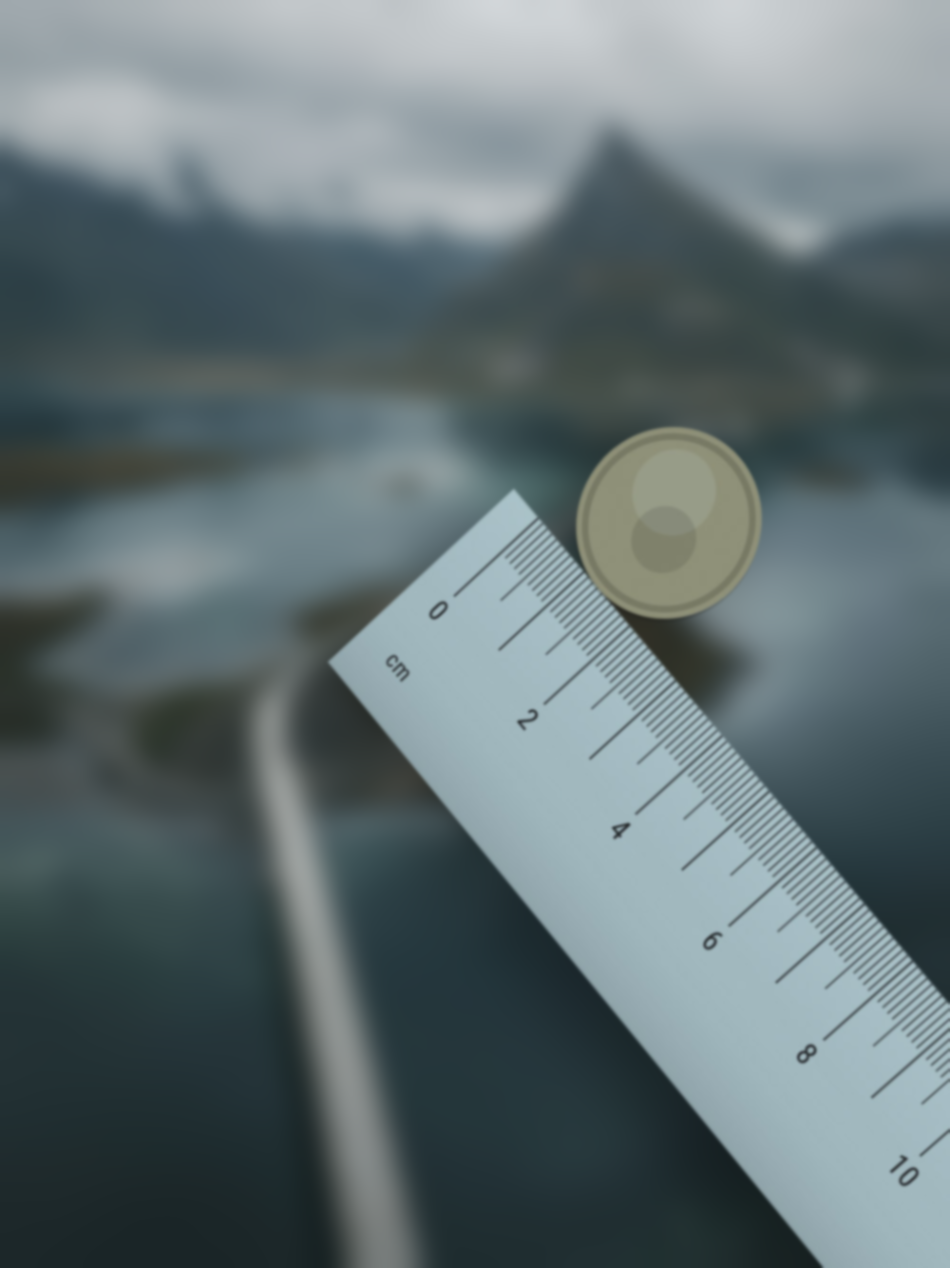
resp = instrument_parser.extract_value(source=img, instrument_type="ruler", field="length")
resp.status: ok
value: 2.6 cm
